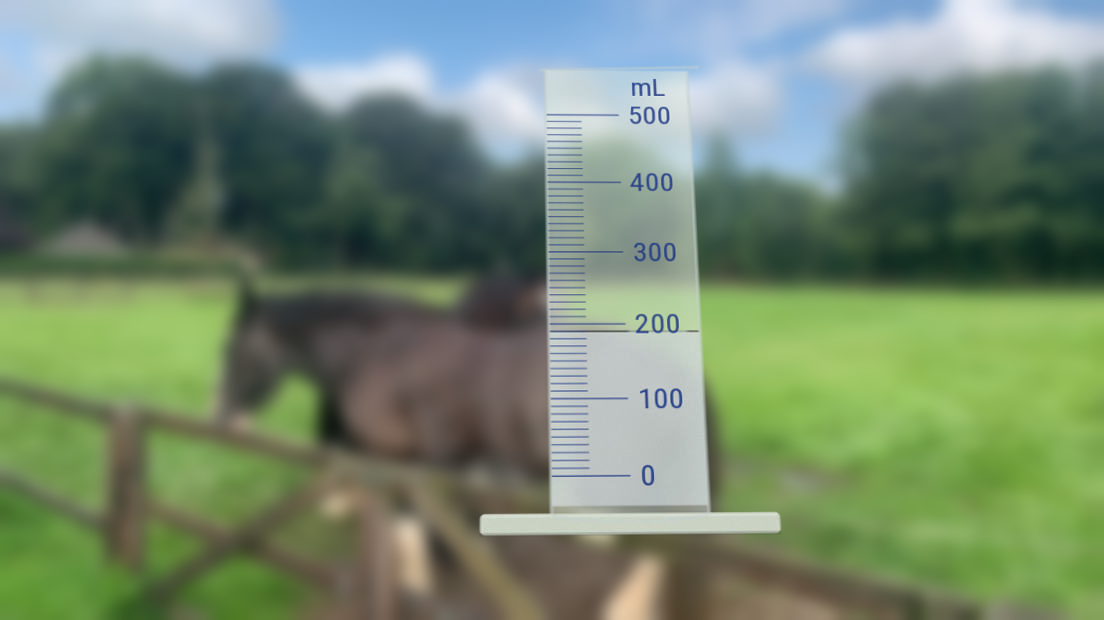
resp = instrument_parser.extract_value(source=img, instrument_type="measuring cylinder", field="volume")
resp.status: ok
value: 190 mL
